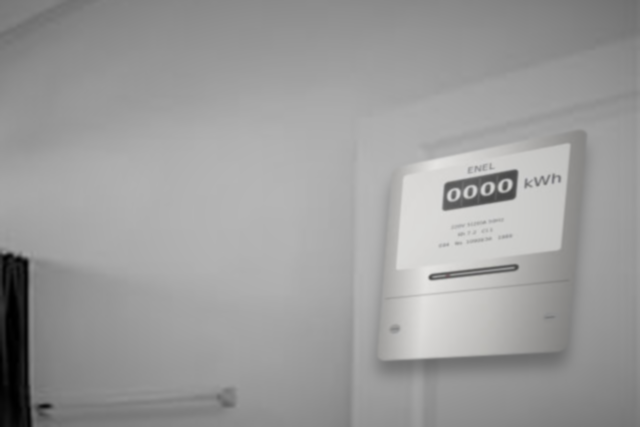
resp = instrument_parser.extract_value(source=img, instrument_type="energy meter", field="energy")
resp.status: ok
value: 0 kWh
